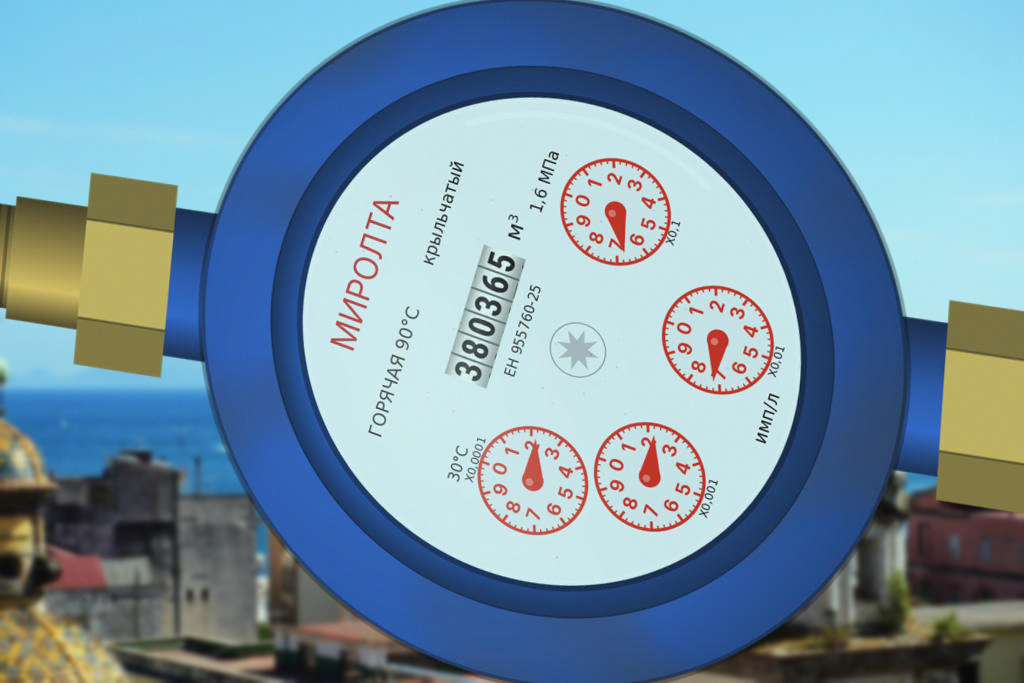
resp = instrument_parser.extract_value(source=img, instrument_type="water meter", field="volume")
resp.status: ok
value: 380365.6722 m³
